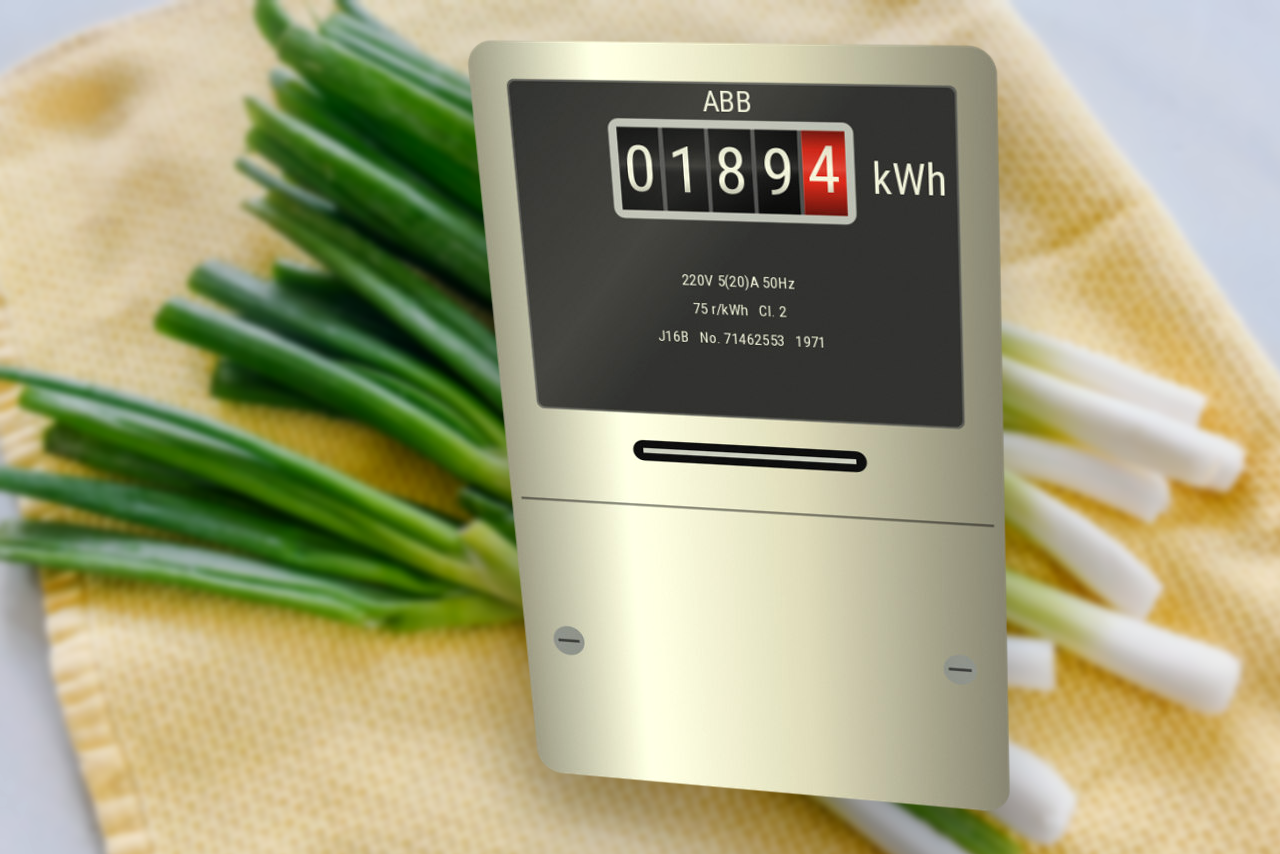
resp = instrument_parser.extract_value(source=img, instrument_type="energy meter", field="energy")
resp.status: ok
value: 189.4 kWh
